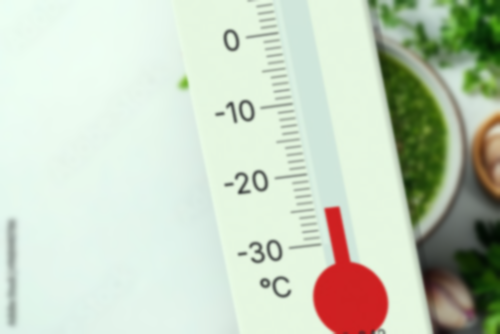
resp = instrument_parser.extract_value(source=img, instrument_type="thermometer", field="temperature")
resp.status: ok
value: -25 °C
